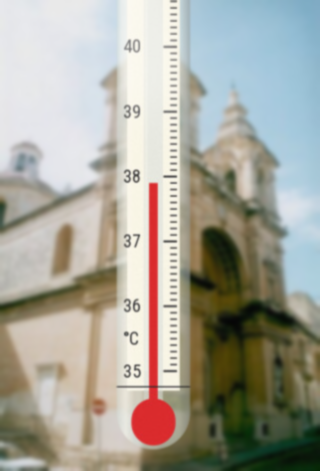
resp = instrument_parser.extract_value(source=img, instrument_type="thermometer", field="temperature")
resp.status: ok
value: 37.9 °C
